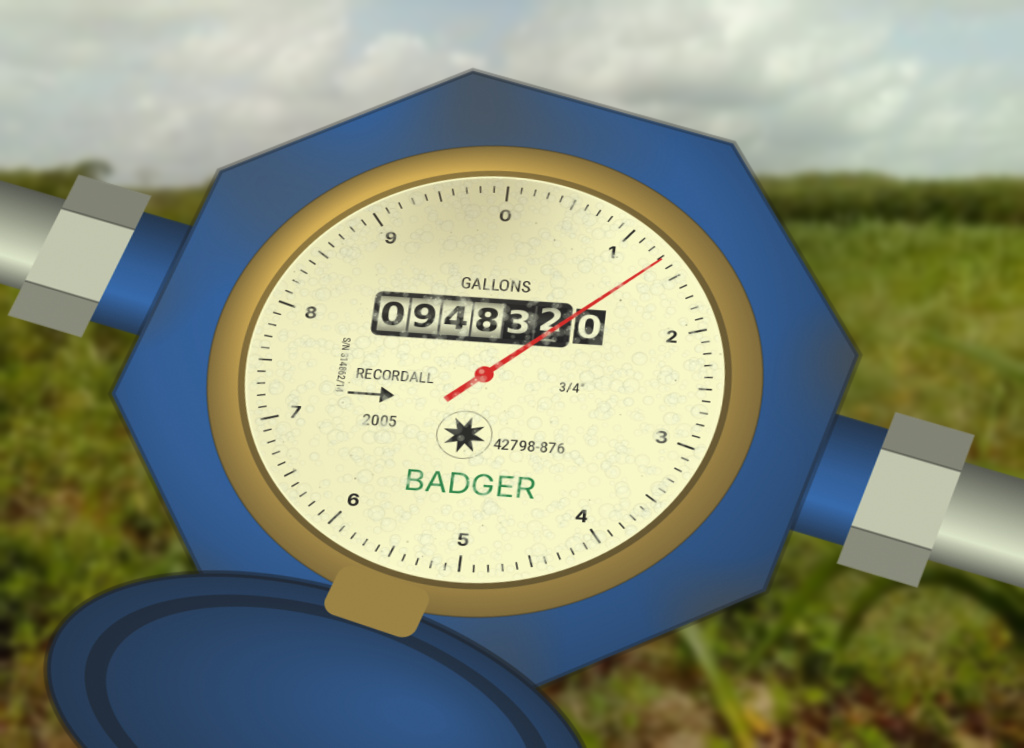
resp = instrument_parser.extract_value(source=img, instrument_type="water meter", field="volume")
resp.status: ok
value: 948321.3 gal
